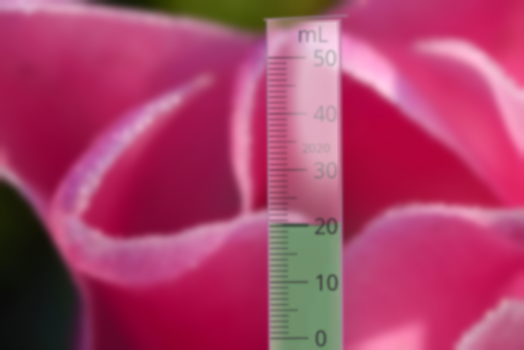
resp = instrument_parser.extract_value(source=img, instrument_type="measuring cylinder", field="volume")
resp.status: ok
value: 20 mL
